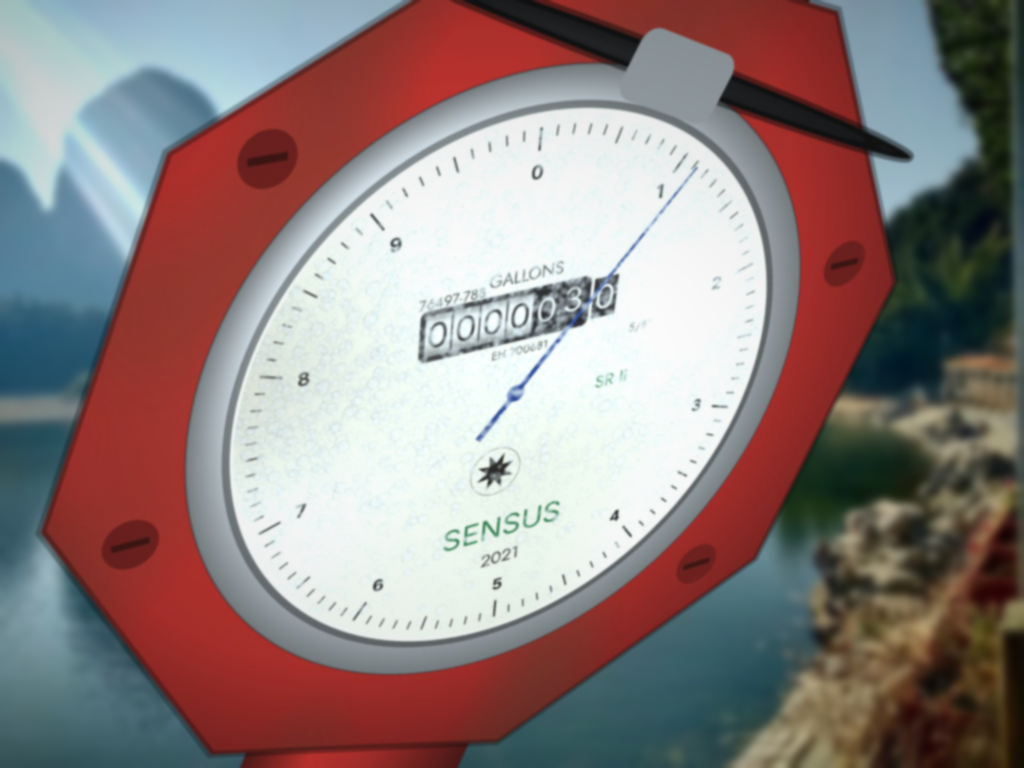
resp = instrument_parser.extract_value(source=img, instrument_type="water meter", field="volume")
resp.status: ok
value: 31.1 gal
